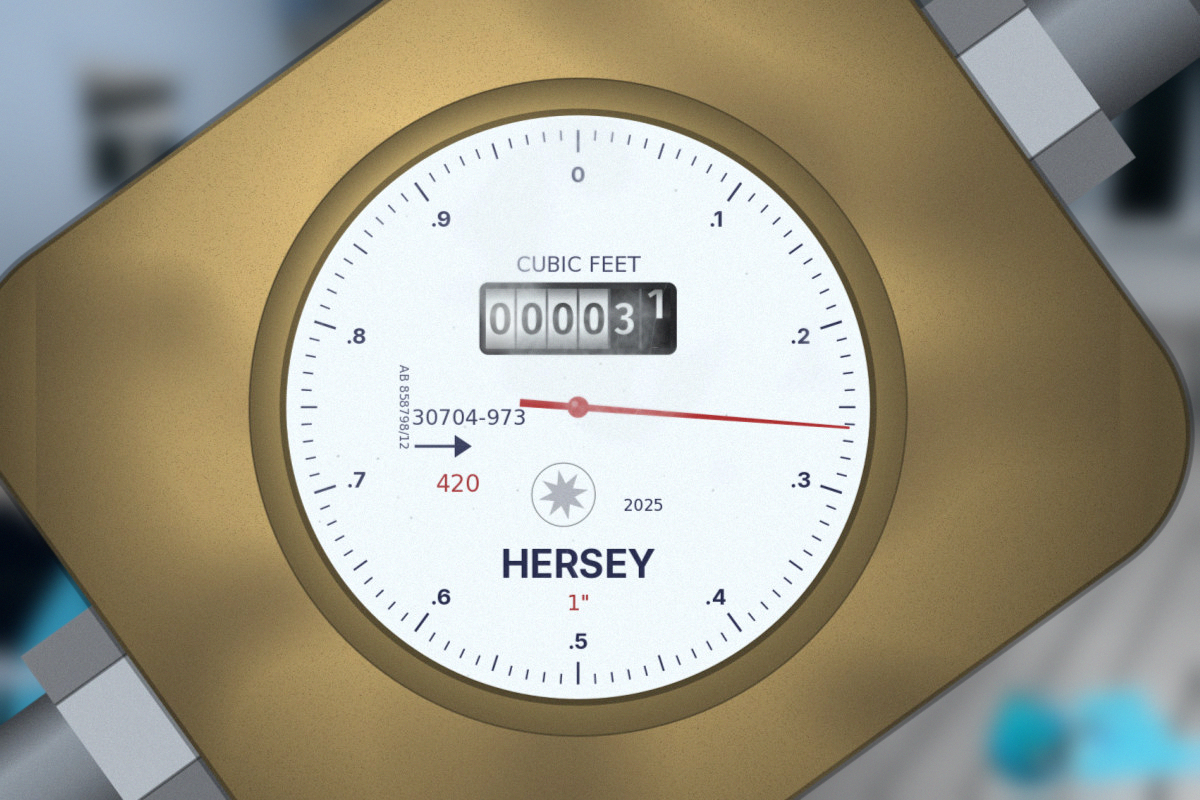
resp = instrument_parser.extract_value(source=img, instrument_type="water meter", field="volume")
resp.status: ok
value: 31.26 ft³
